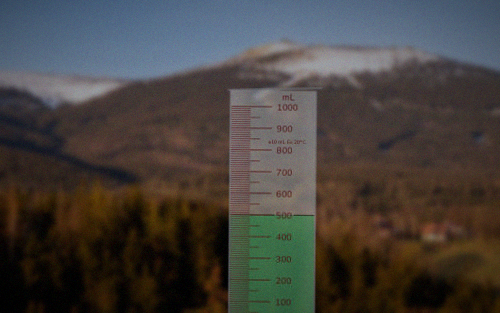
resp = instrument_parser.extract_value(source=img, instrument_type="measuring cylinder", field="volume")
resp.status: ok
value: 500 mL
